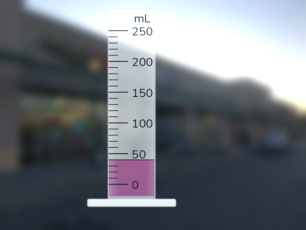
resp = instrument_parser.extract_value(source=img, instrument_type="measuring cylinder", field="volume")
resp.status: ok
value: 40 mL
